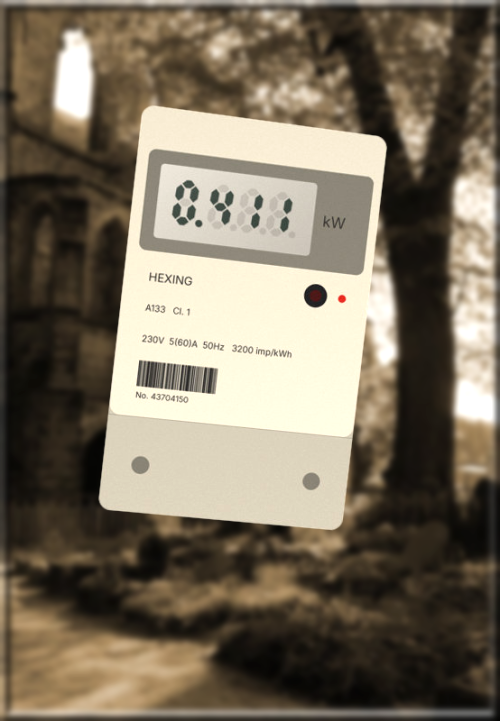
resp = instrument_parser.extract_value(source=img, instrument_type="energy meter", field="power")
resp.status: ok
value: 0.411 kW
